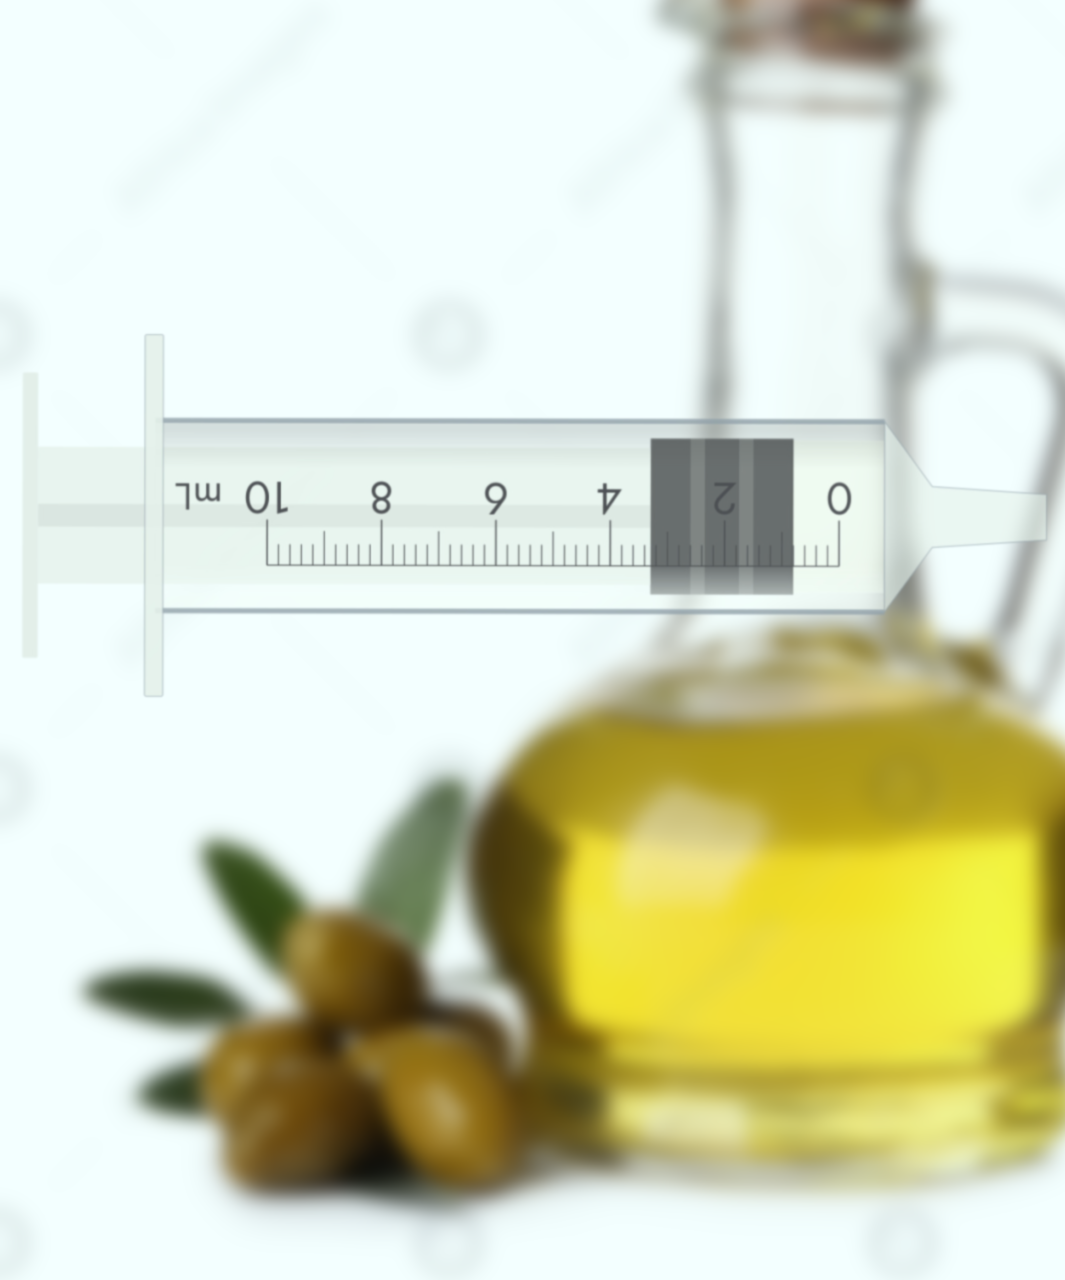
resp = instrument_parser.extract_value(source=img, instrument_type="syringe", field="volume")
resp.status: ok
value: 0.8 mL
